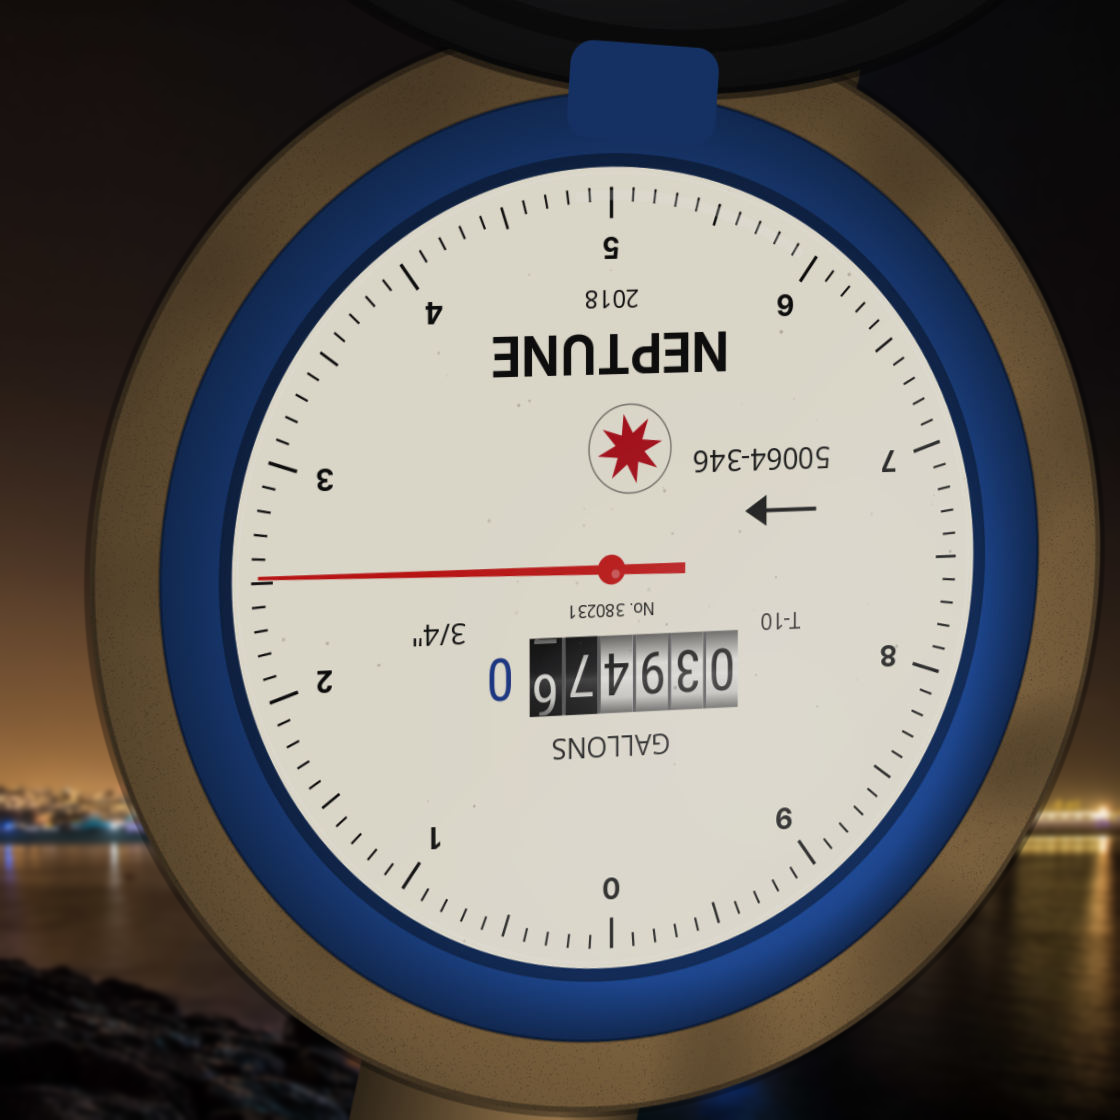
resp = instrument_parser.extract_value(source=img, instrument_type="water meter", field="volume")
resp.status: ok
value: 394762.5 gal
